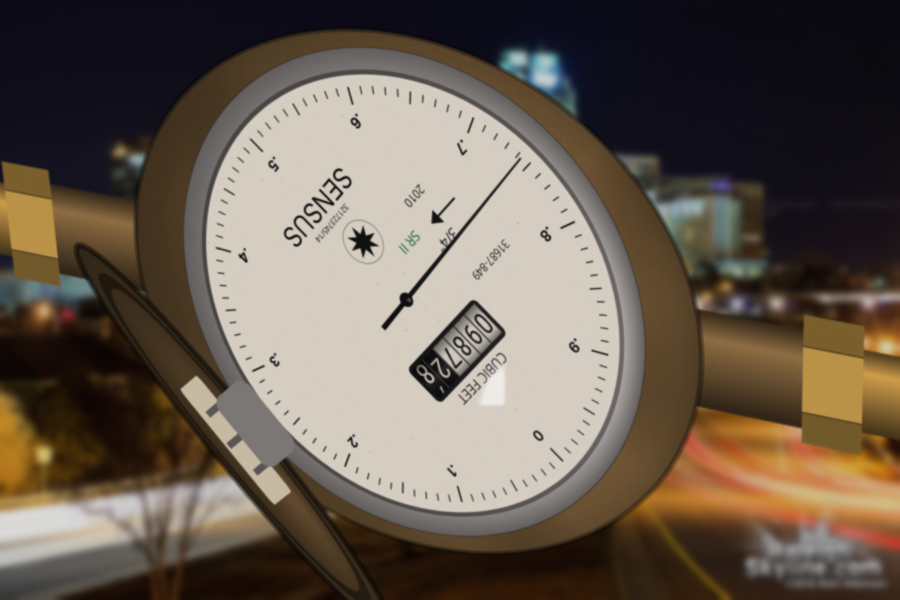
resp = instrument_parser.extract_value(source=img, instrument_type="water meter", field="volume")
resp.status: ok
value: 98727.74 ft³
